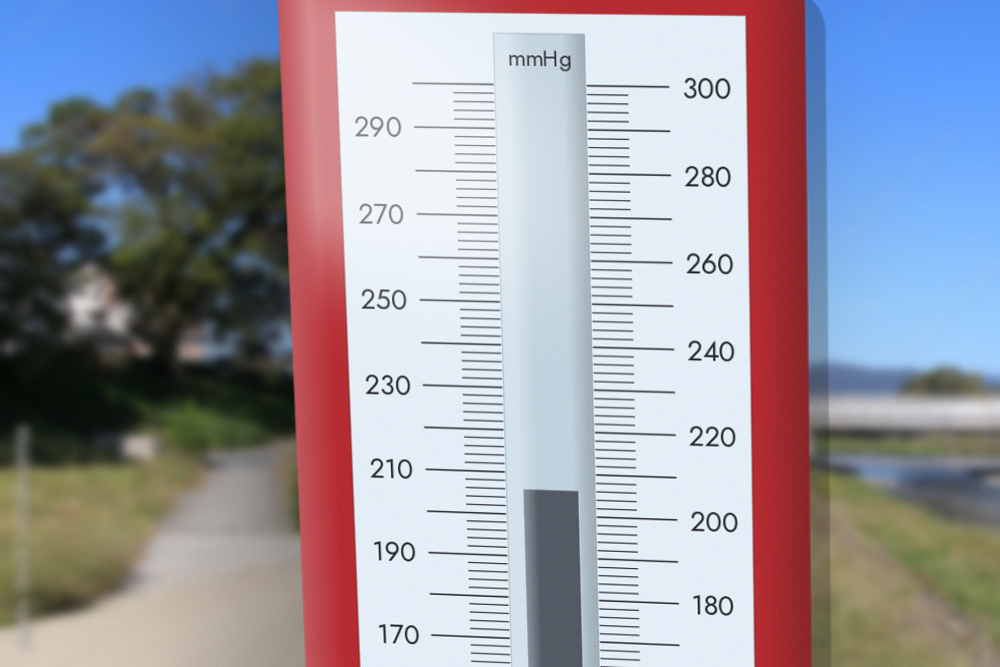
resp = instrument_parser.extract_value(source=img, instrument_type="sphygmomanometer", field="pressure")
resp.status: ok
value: 206 mmHg
